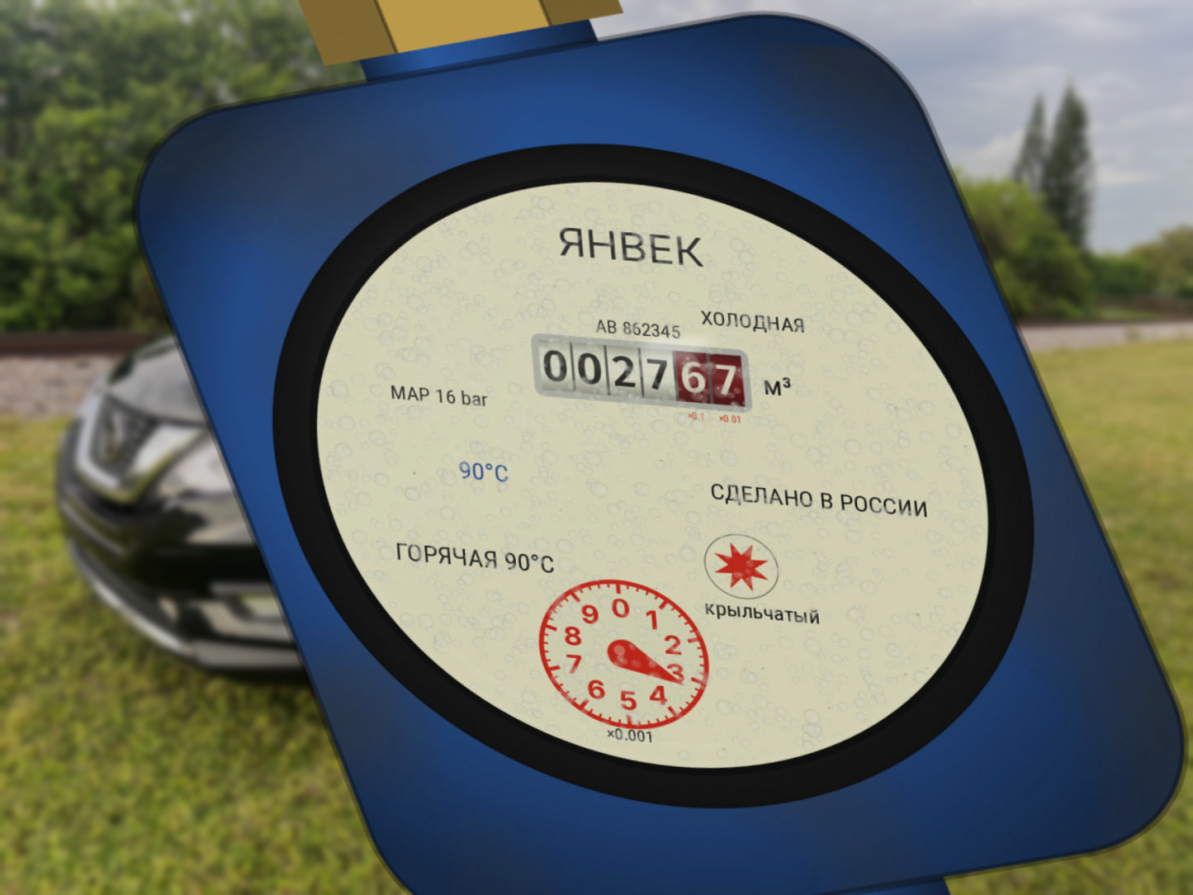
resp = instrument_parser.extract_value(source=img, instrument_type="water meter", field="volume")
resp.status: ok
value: 27.673 m³
